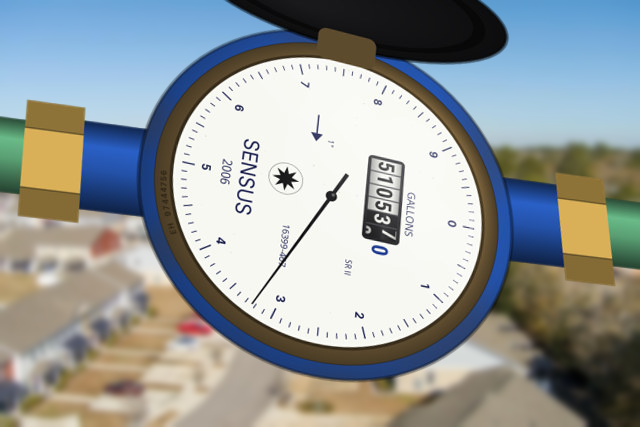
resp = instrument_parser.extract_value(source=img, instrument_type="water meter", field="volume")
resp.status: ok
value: 5105373.2 gal
